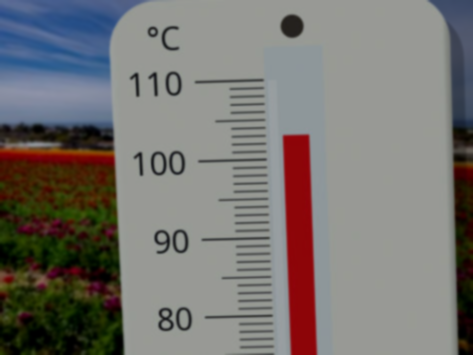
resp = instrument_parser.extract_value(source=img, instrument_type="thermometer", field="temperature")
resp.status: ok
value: 103 °C
